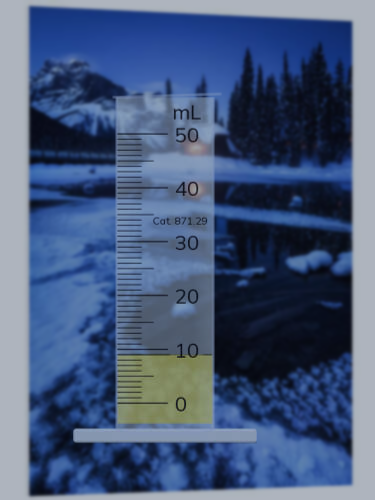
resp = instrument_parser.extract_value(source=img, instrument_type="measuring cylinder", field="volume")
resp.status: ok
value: 9 mL
